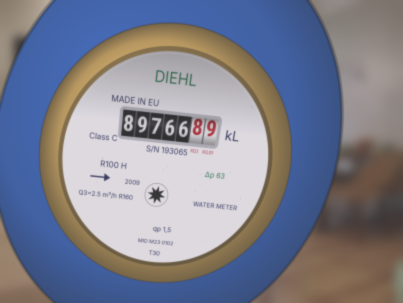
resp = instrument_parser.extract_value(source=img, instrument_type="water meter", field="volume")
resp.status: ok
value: 89766.89 kL
